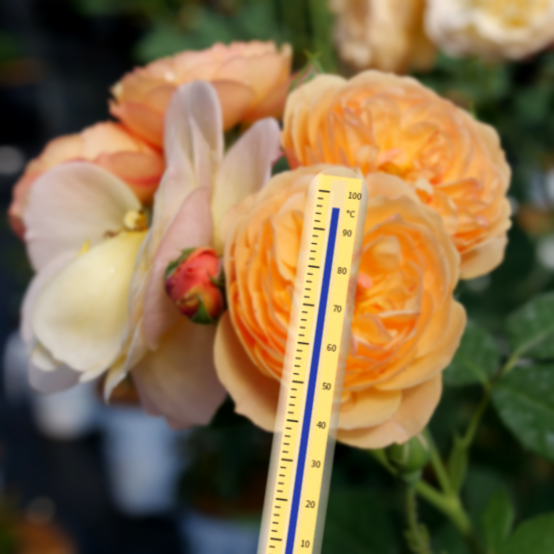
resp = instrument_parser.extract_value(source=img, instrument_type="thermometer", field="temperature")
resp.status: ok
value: 96 °C
